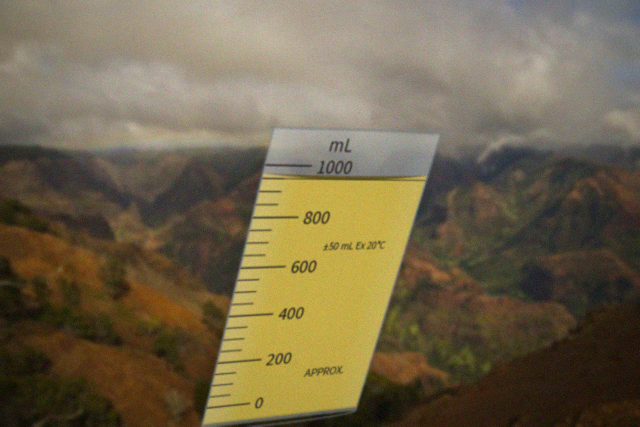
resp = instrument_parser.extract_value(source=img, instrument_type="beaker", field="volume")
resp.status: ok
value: 950 mL
